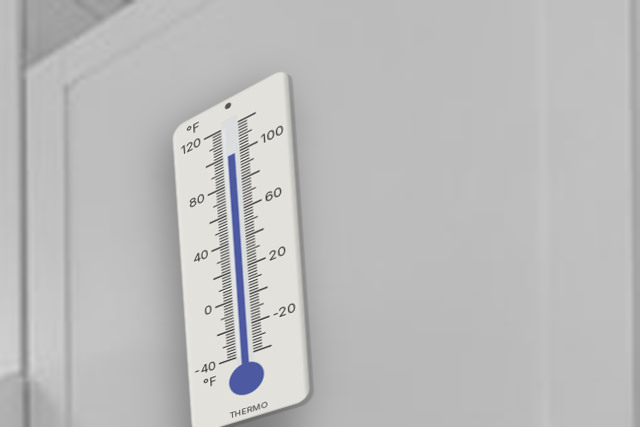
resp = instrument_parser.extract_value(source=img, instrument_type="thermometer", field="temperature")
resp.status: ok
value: 100 °F
